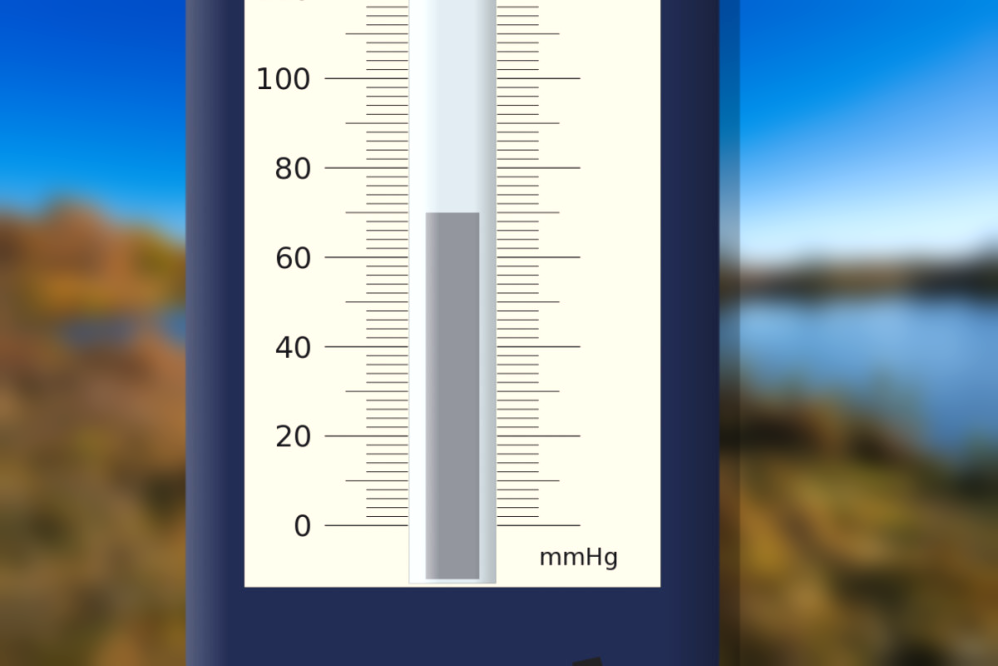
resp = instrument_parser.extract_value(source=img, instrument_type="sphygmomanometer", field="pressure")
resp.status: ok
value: 70 mmHg
